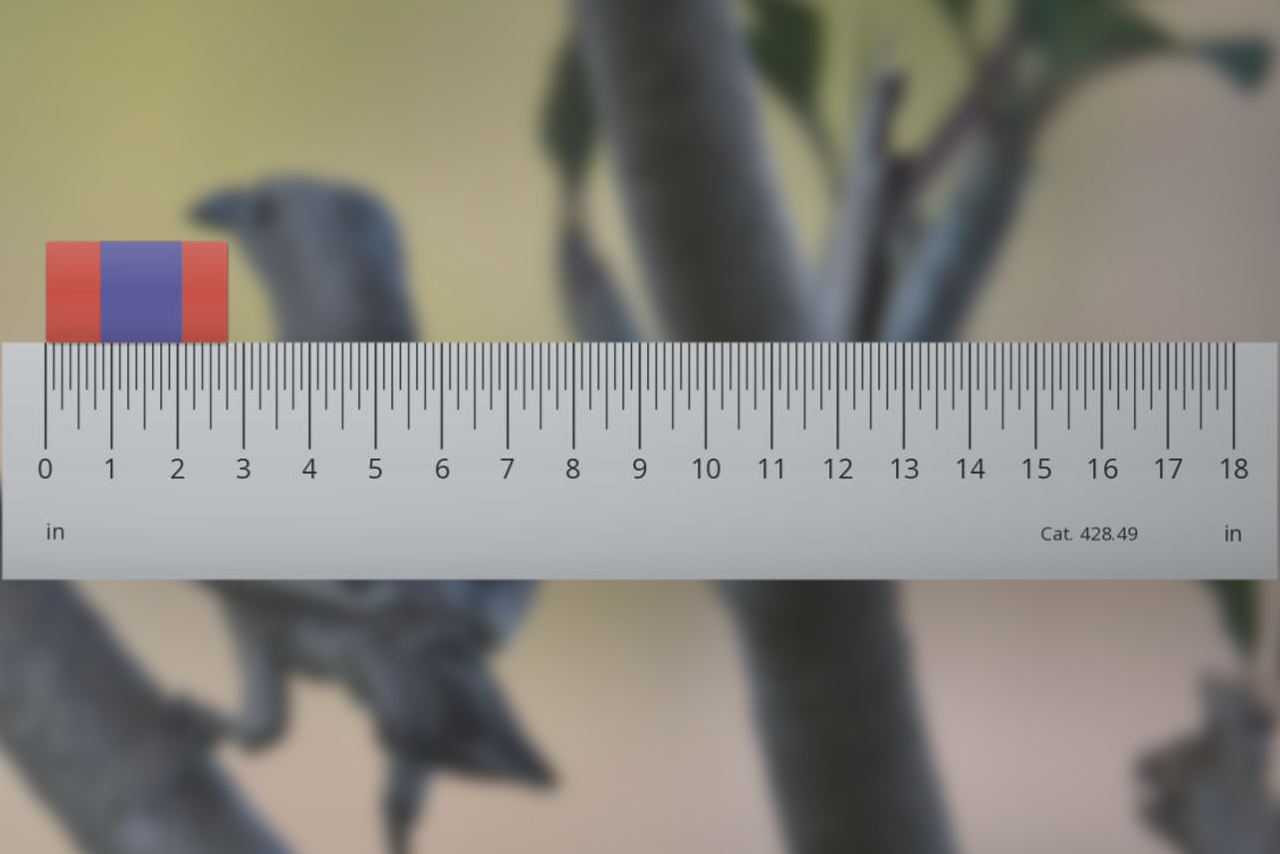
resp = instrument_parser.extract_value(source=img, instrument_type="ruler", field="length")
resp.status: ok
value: 2.75 in
